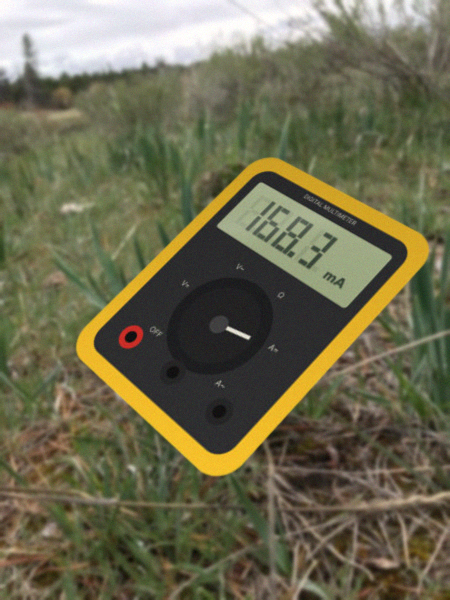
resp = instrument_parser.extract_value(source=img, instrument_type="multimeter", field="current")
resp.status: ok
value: 168.3 mA
